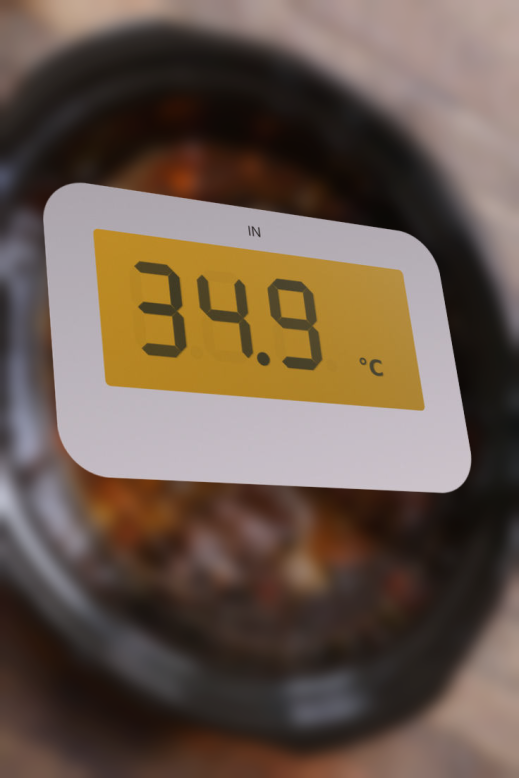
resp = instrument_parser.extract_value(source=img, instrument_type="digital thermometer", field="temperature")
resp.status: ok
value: 34.9 °C
